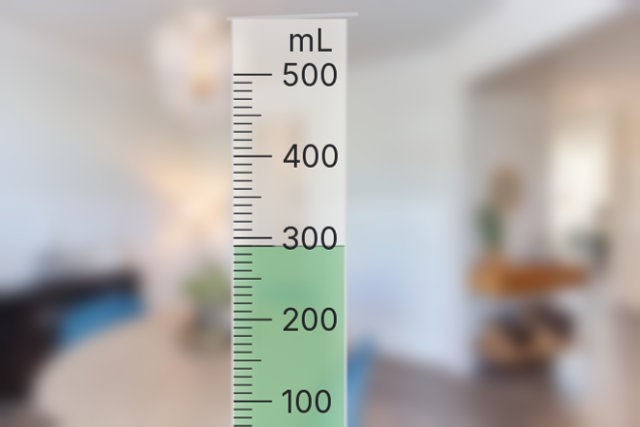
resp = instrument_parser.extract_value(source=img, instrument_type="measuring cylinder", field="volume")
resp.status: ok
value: 290 mL
